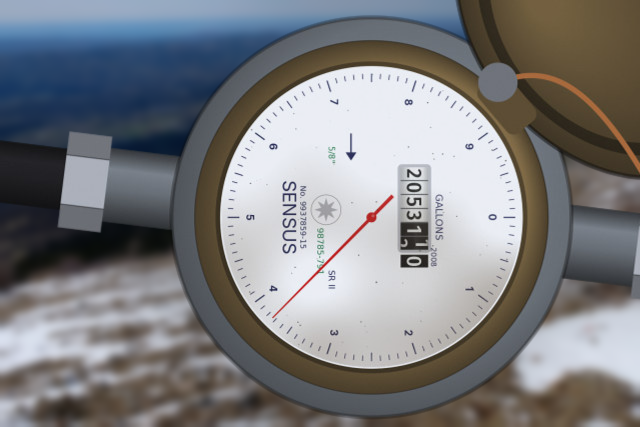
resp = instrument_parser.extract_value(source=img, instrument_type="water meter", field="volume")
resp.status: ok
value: 2053113.7 gal
